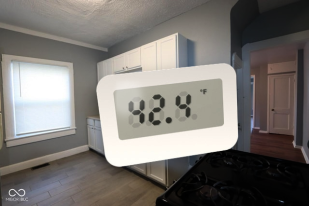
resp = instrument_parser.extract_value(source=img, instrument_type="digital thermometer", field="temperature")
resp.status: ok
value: 42.4 °F
